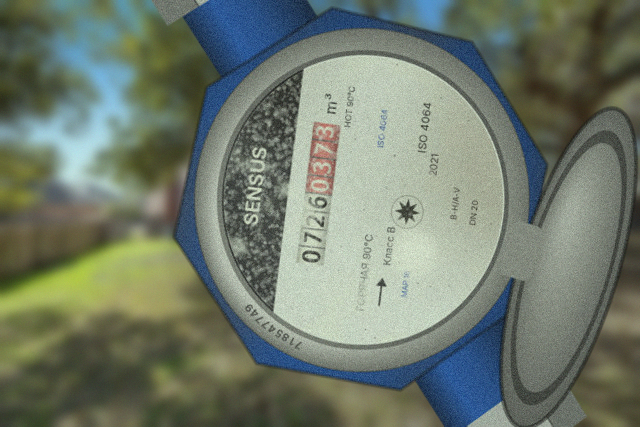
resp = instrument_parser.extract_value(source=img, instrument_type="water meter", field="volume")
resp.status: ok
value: 726.0373 m³
